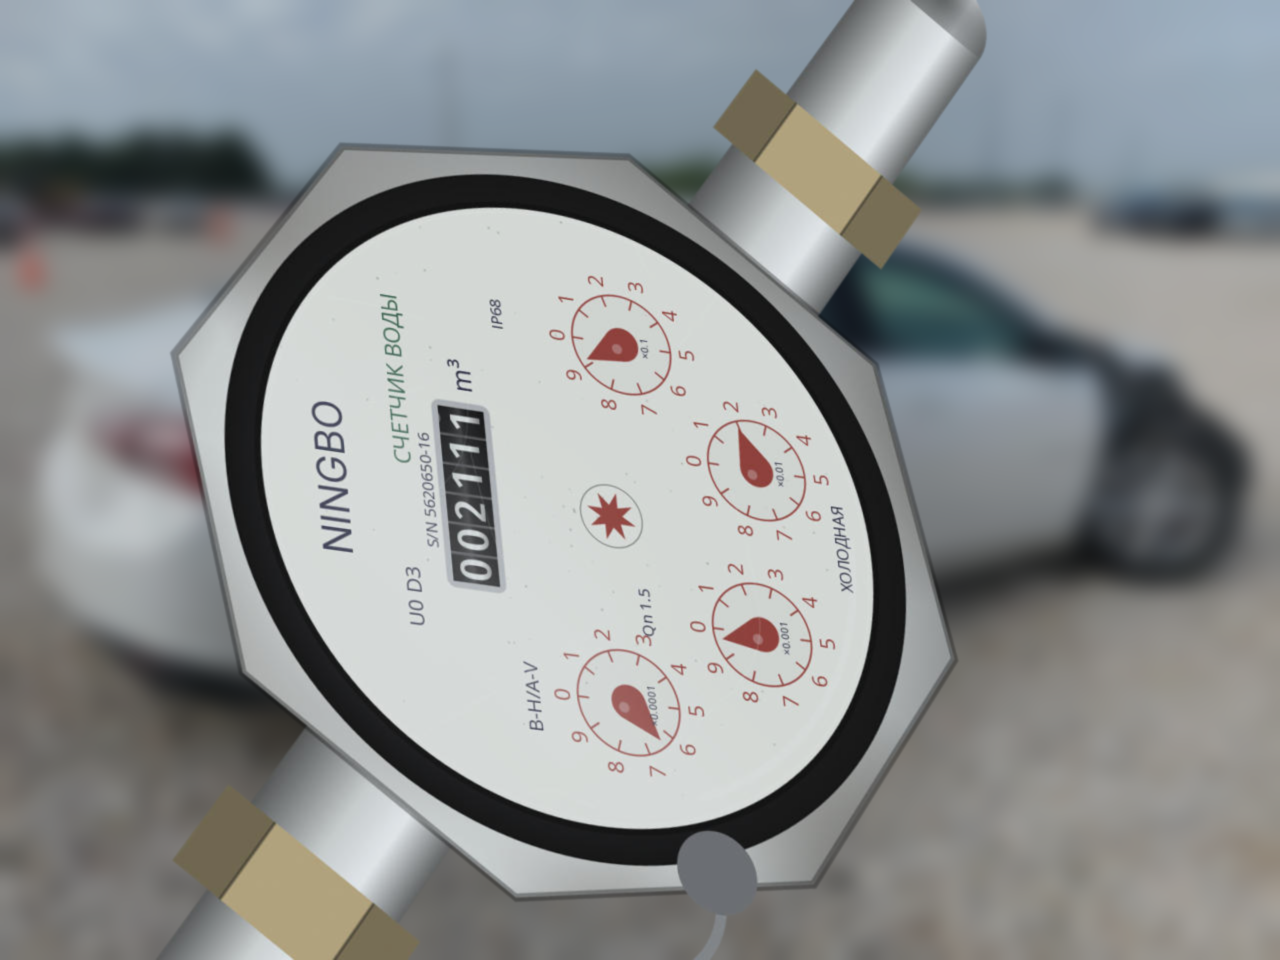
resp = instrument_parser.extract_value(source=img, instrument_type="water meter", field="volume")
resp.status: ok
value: 2110.9196 m³
